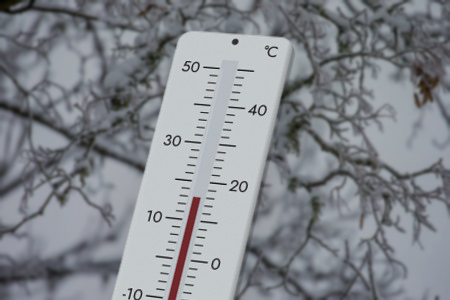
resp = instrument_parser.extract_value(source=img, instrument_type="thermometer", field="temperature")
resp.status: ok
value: 16 °C
